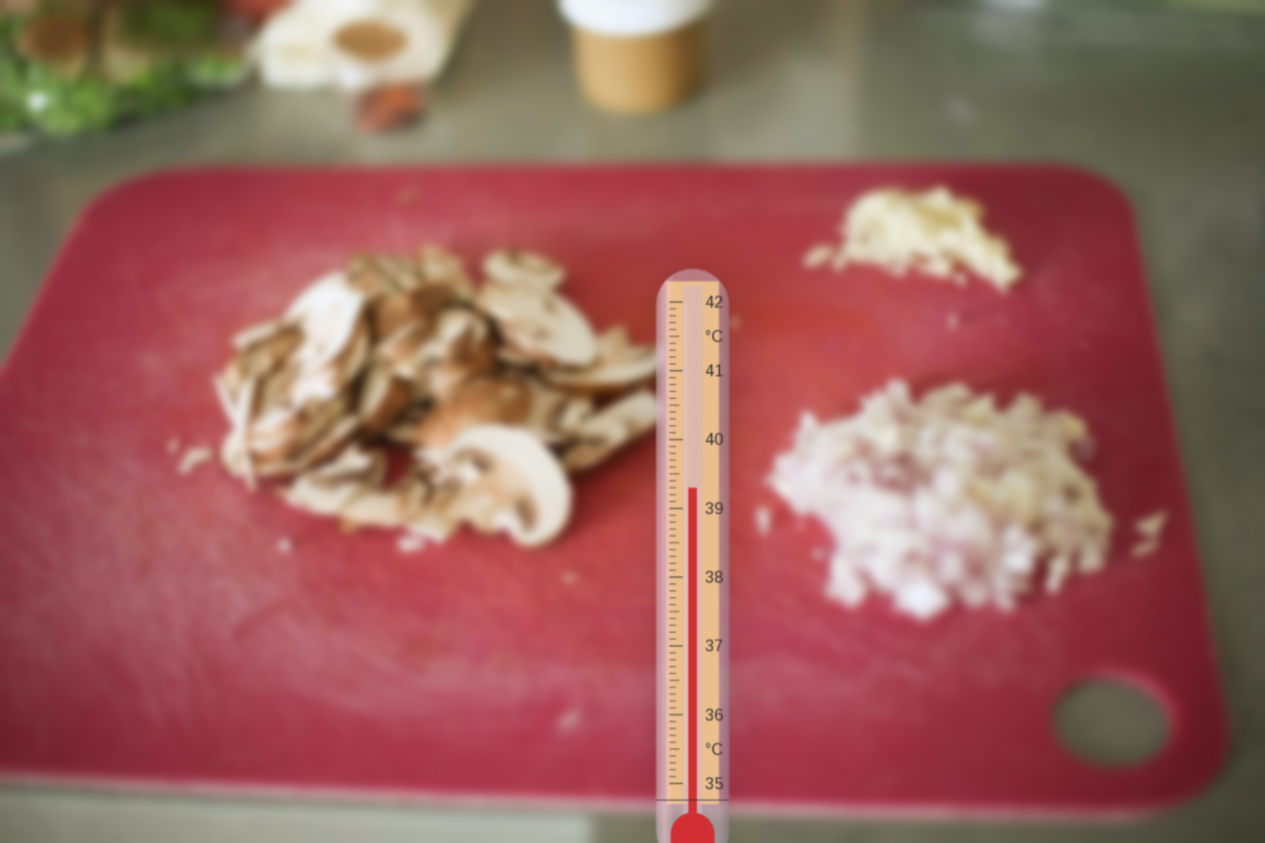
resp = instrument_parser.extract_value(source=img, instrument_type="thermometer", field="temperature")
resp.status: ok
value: 39.3 °C
